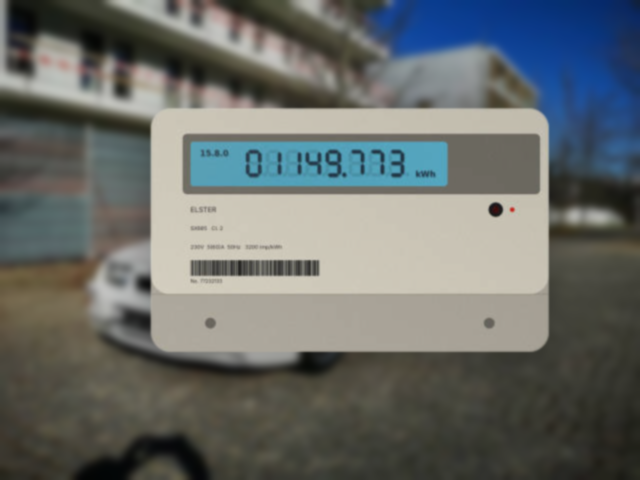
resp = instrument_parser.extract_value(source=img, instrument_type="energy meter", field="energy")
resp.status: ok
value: 1149.773 kWh
